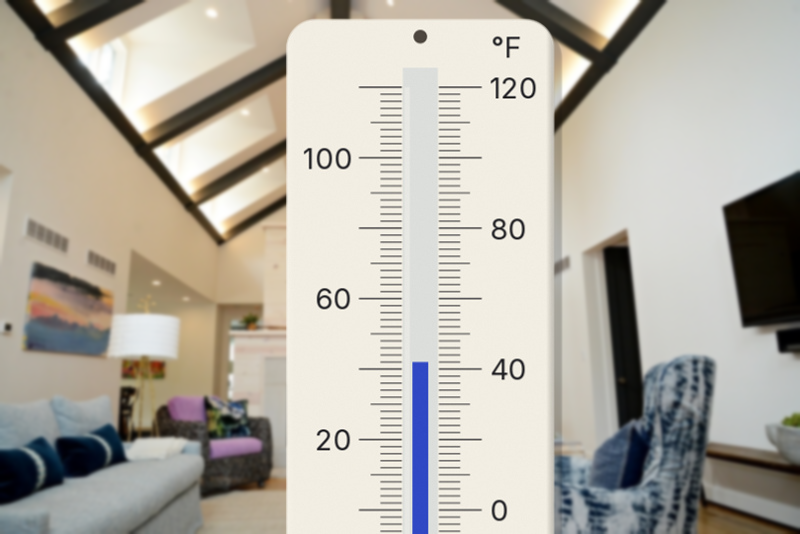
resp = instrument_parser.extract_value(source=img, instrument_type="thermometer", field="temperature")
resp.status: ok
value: 42 °F
